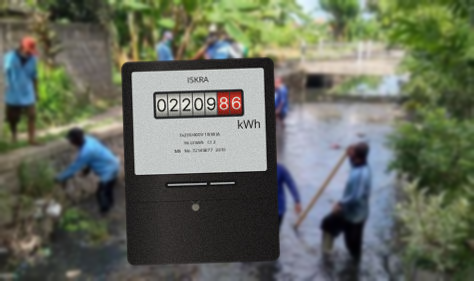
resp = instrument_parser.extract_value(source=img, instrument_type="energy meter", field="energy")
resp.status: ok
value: 2209.86 kWh
